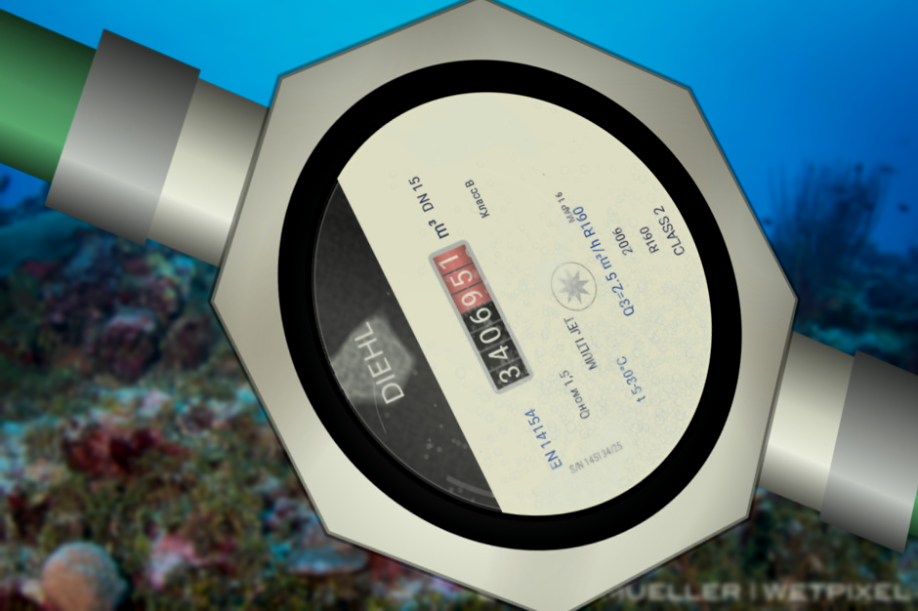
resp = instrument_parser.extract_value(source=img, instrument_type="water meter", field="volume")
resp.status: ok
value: 3406.951 m³
